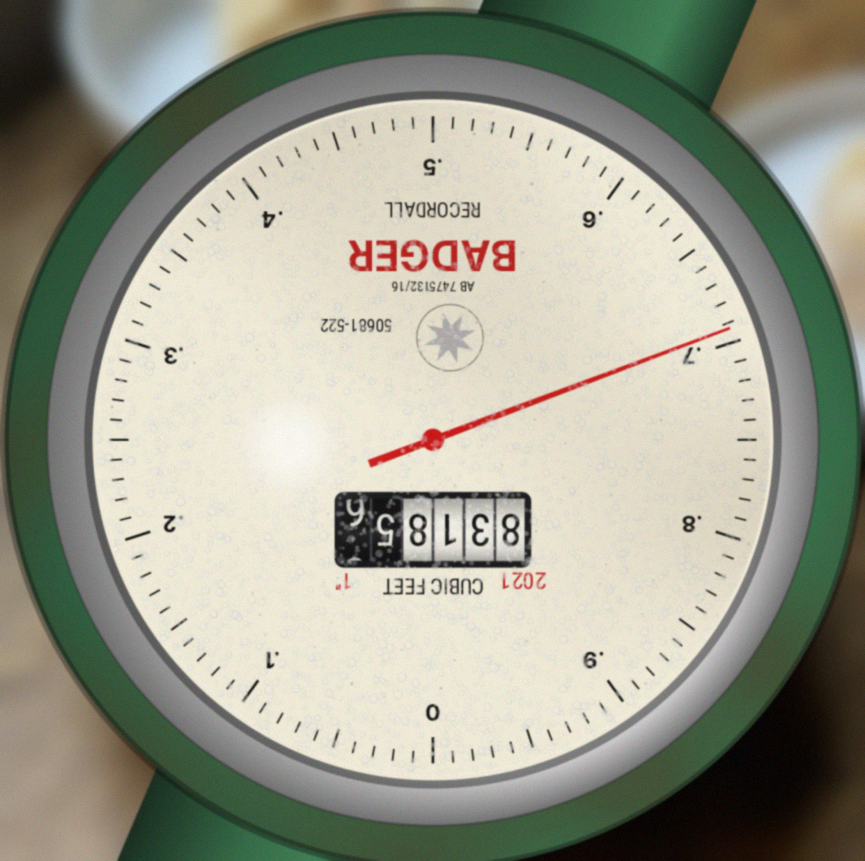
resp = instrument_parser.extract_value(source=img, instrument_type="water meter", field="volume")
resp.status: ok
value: 831855.69 ft³
